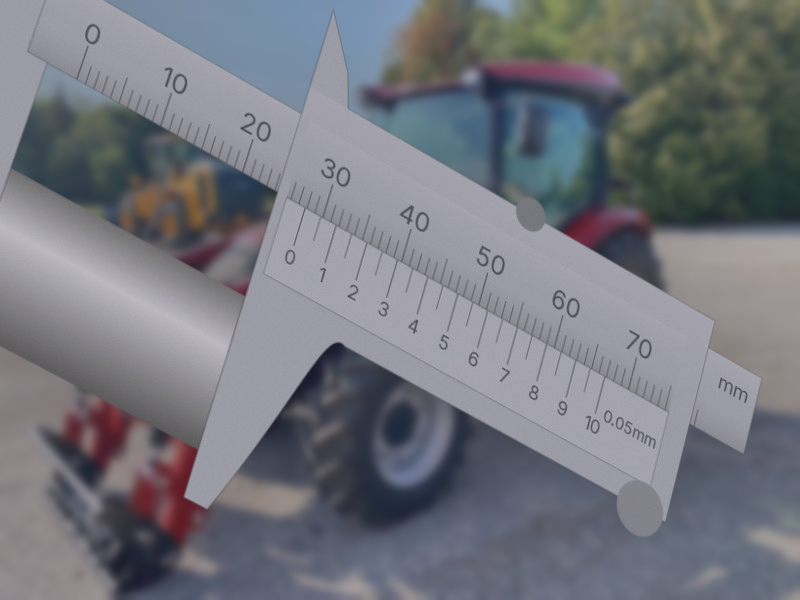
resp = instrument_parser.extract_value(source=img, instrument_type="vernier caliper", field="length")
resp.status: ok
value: 27.8 mm
